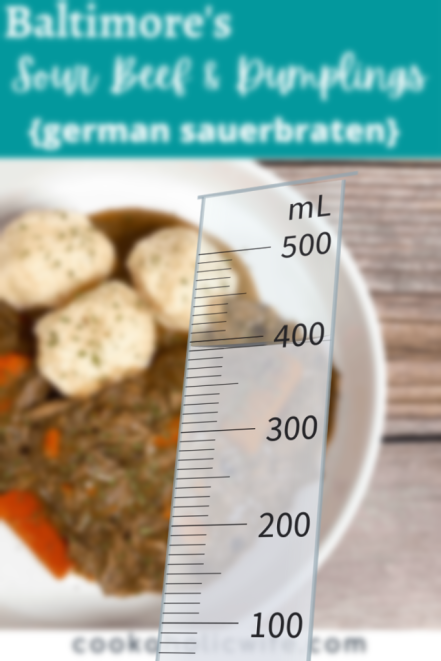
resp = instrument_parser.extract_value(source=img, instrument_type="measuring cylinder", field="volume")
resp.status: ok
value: 390 mL
